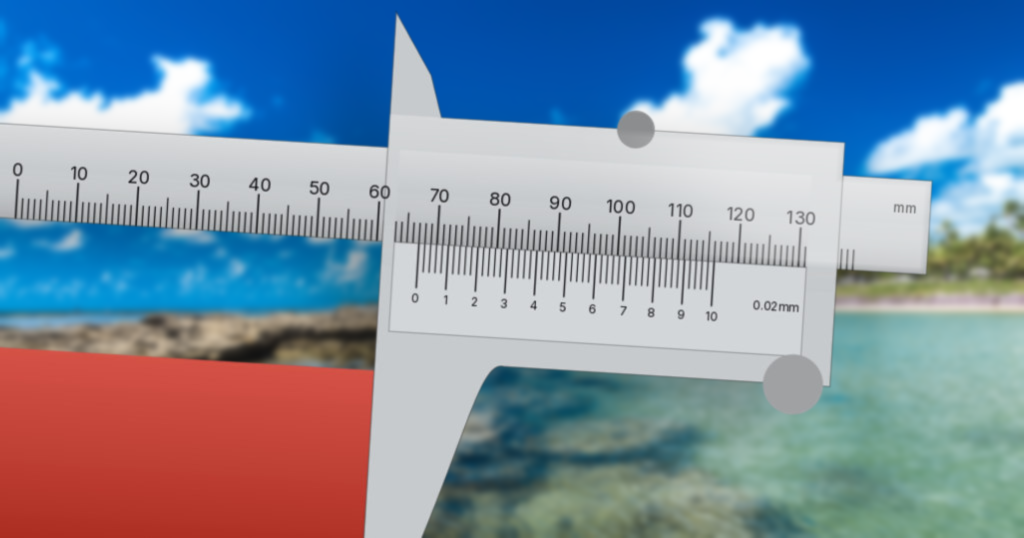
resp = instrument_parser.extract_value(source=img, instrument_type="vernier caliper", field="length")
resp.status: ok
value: 67.0 mm
